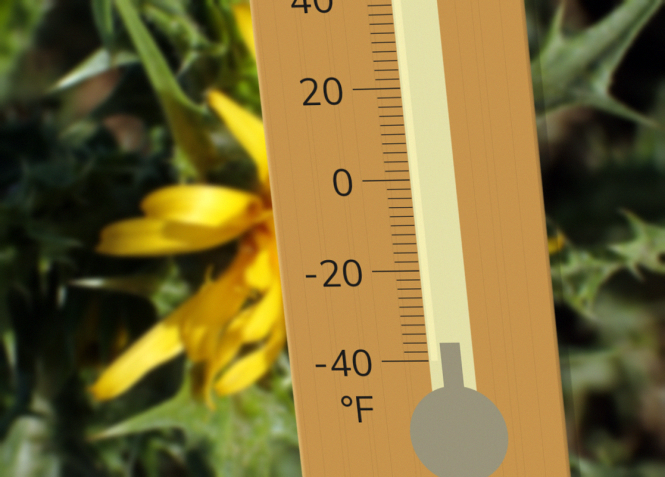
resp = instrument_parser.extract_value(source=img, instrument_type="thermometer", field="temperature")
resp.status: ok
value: -36 °F
